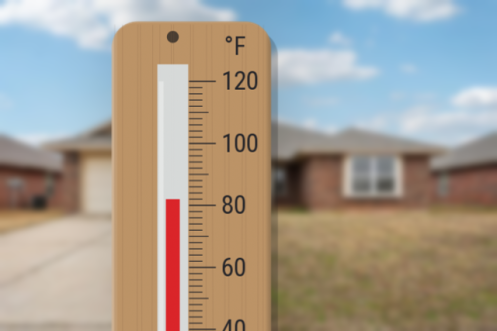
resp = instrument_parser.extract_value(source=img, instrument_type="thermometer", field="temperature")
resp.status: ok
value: 82 °F
